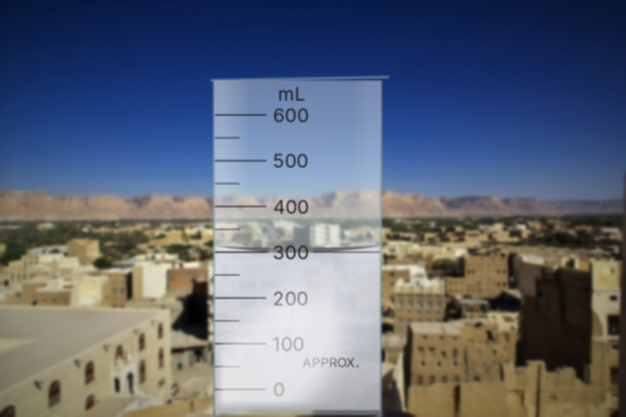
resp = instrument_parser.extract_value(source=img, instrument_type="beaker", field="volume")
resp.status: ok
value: 300 mL
